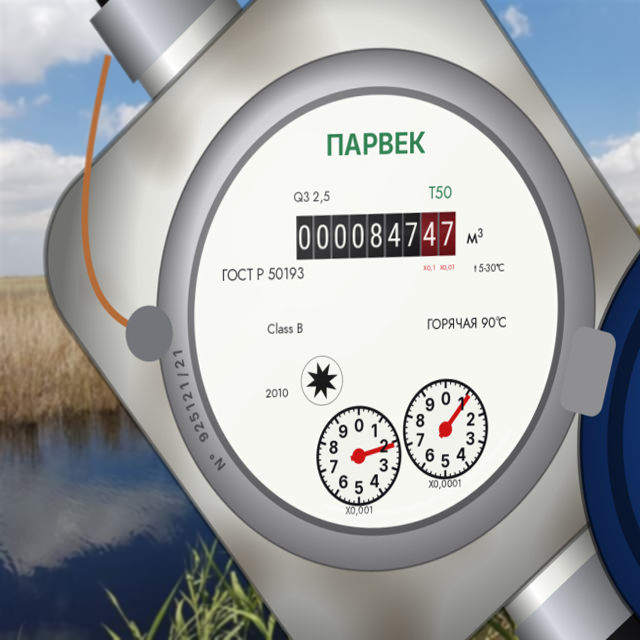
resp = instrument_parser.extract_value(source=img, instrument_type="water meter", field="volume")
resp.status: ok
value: 847.4721 m³
